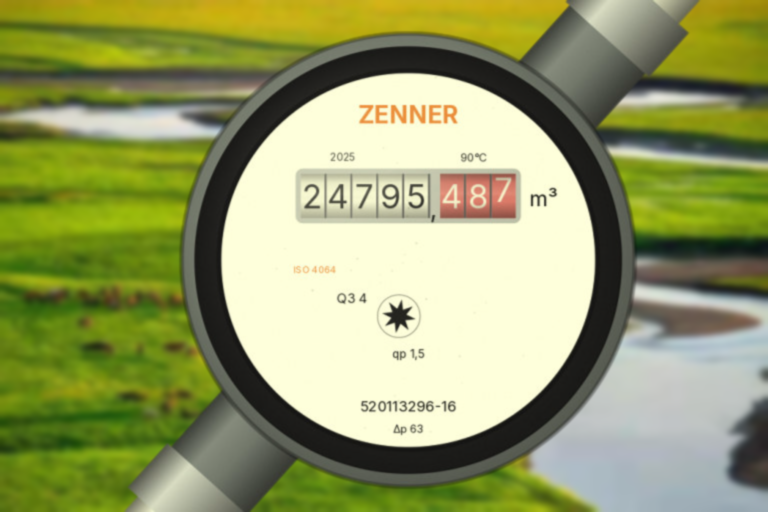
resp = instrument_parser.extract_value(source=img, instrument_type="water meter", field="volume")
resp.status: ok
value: 24795.487 m³
